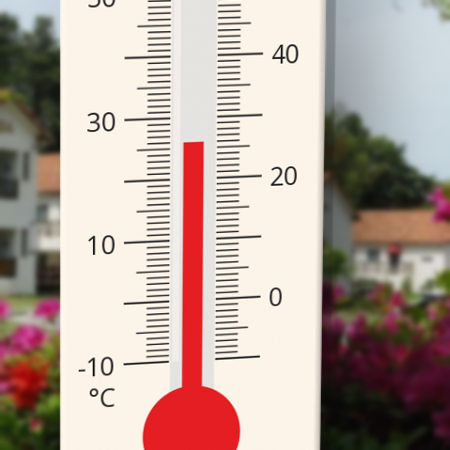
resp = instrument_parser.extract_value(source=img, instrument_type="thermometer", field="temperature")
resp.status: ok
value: 26 °C
